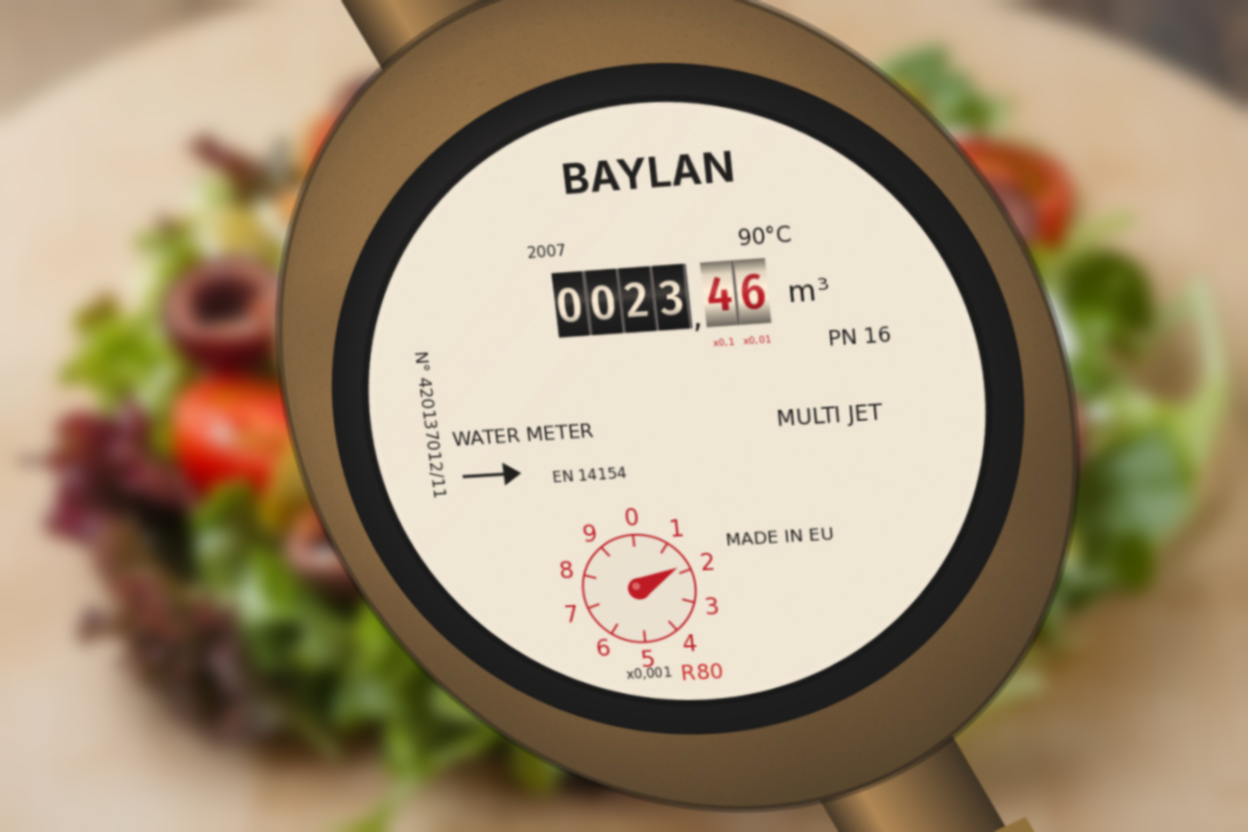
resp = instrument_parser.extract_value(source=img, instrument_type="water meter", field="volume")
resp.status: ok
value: 23.461 m³
